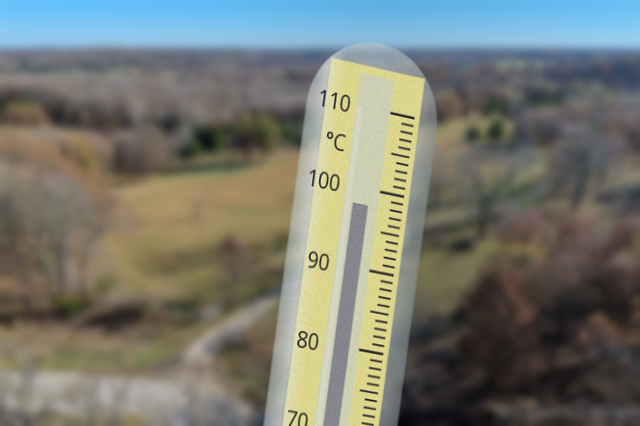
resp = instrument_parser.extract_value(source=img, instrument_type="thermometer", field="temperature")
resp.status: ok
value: 98 °C
